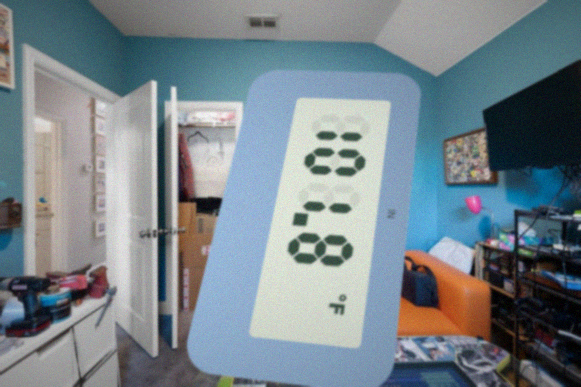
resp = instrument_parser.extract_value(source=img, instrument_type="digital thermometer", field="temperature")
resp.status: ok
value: 101.8 °F
